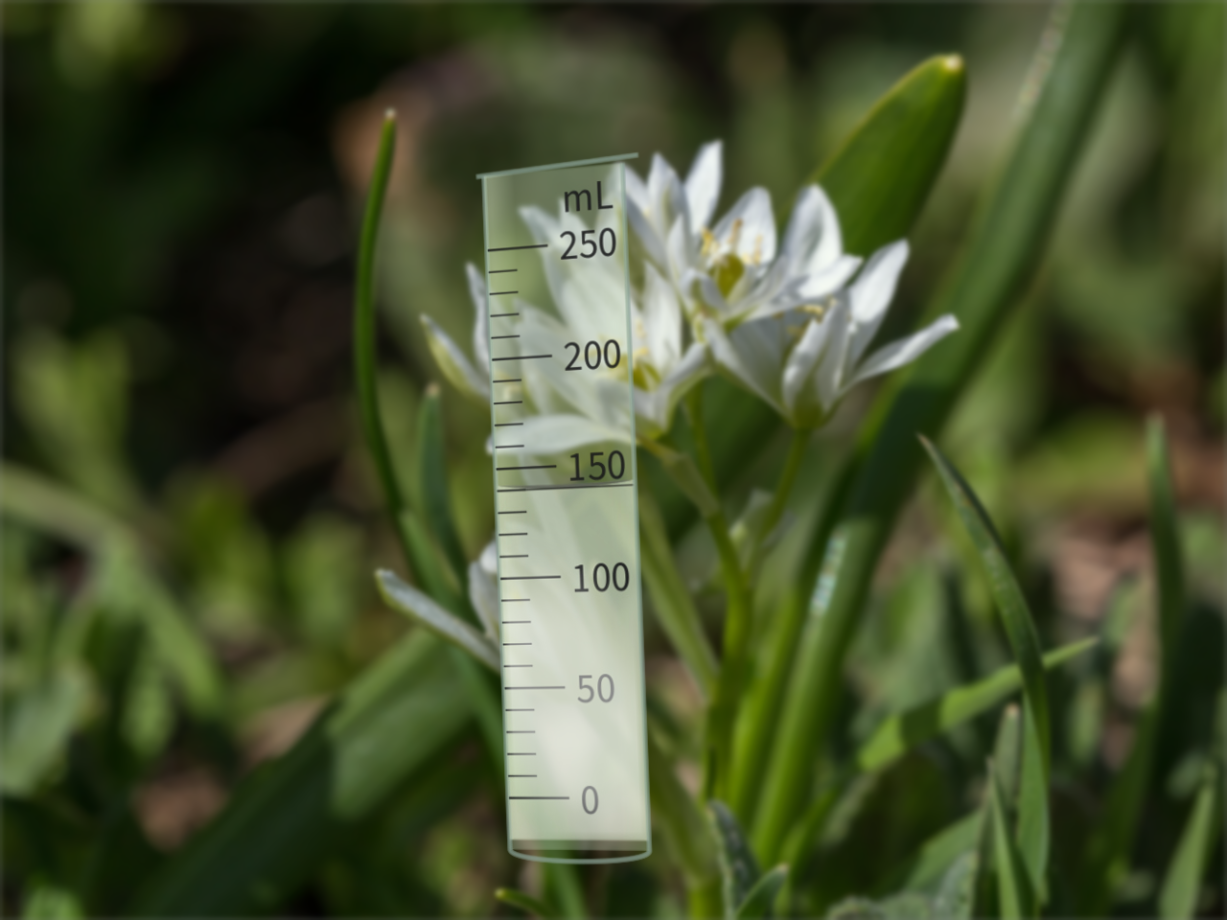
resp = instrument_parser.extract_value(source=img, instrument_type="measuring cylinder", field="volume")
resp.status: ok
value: 140 mL
